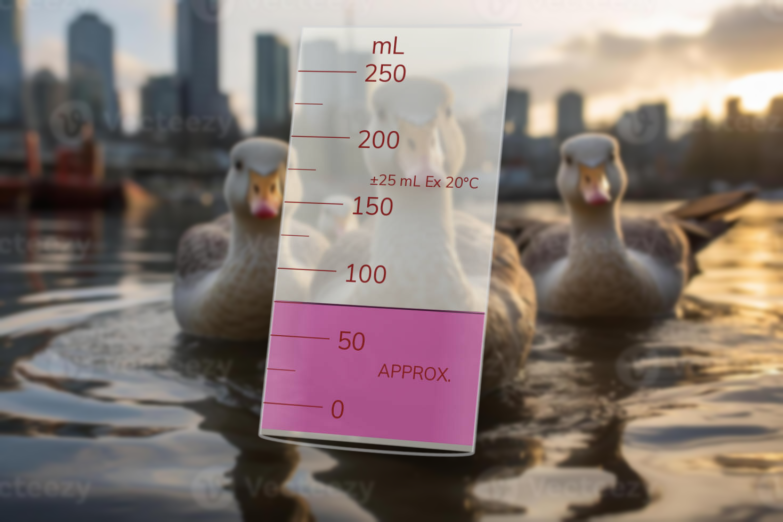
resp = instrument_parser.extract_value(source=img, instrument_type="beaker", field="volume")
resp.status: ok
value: 75 mL
